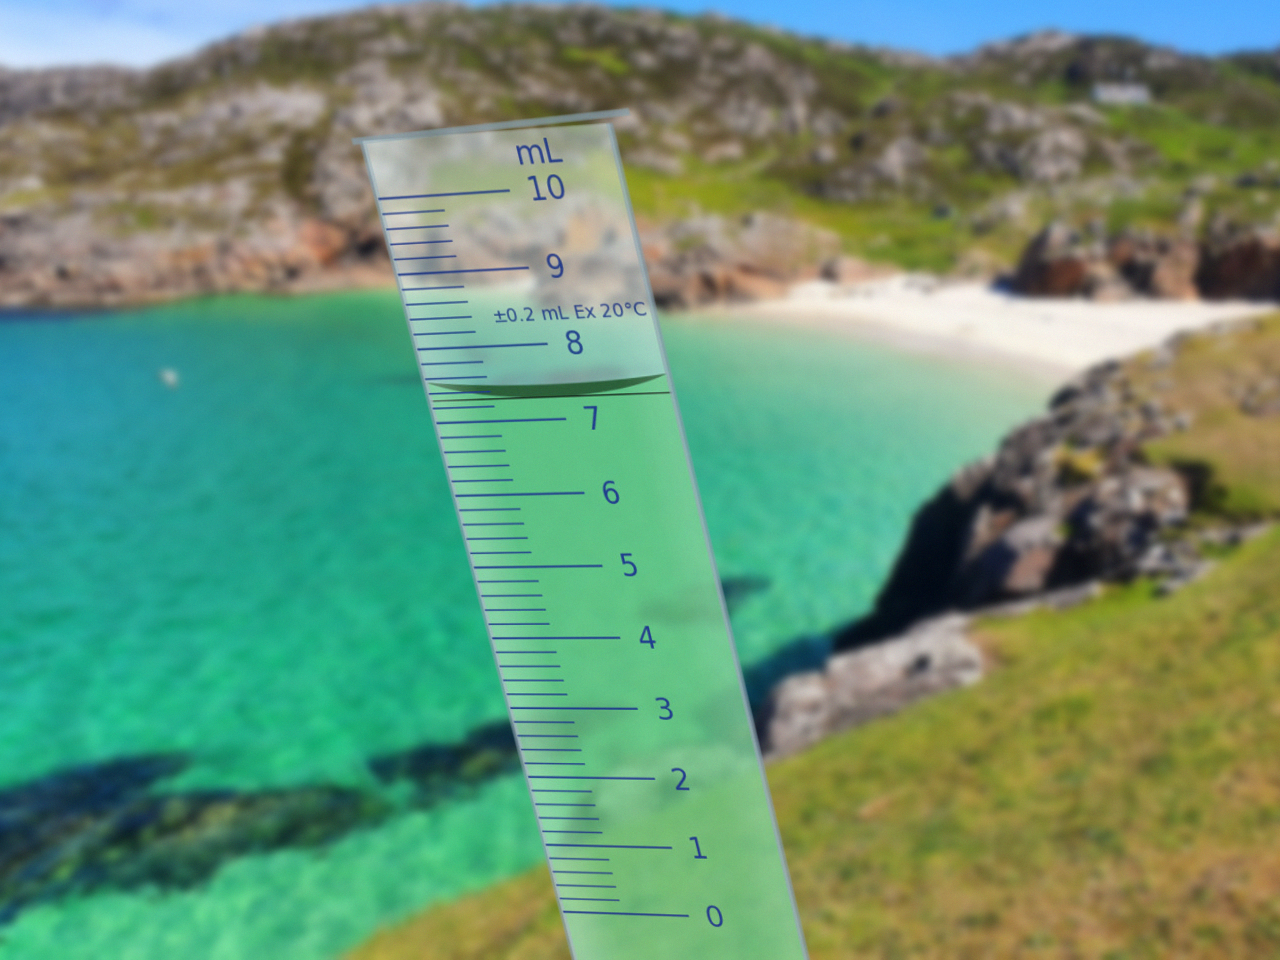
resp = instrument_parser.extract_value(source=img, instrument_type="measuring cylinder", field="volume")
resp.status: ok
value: 7.3 mL
